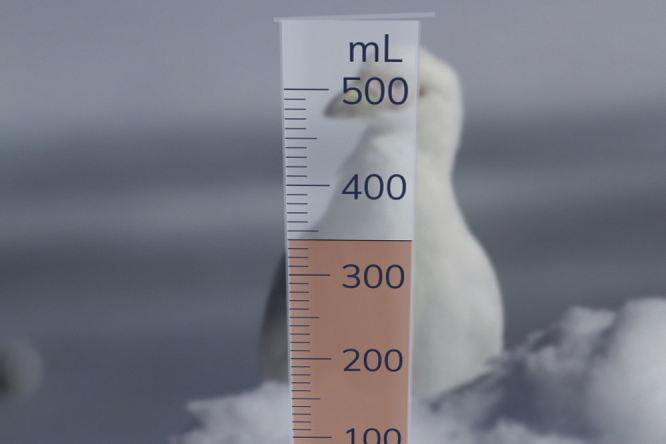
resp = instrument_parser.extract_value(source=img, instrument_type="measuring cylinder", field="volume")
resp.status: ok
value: 340 mL
